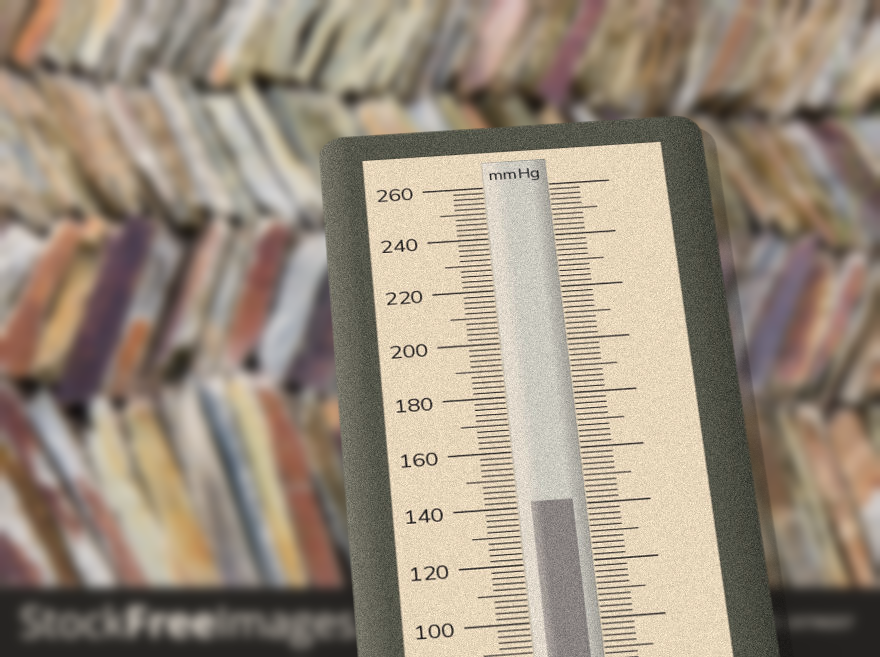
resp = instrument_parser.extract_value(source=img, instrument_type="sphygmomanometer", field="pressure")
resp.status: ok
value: 142 mmHg
